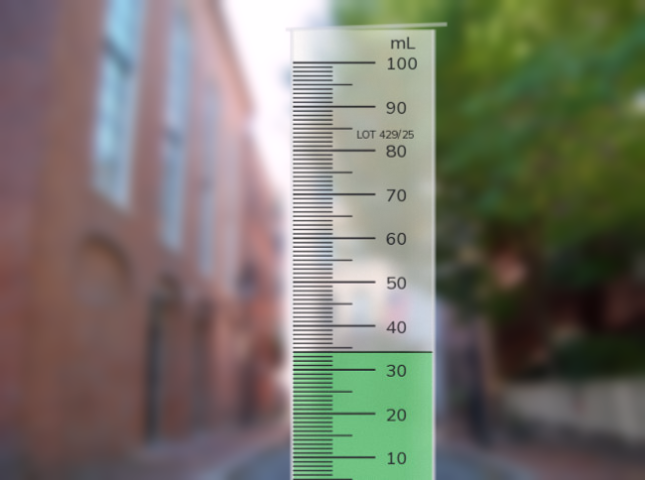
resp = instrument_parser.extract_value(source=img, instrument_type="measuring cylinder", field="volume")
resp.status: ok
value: 34 mL
